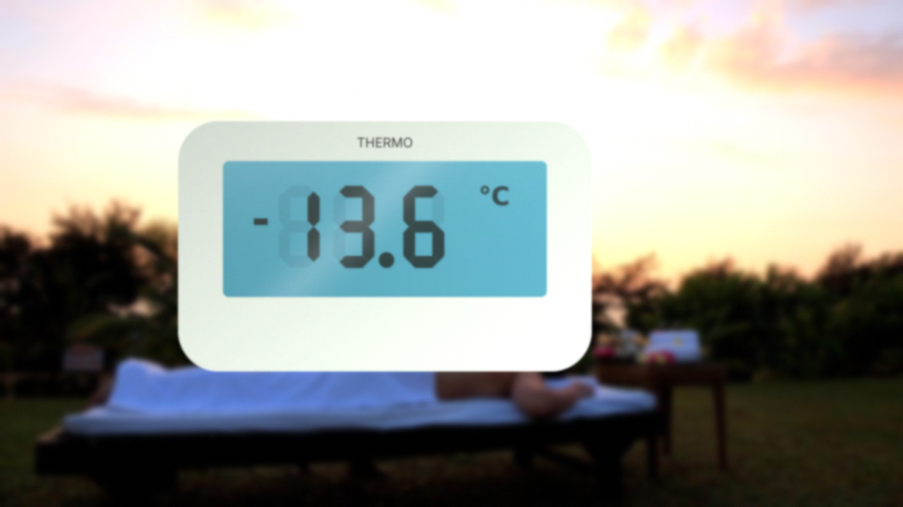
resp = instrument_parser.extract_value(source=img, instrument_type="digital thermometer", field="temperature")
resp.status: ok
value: -13.6 °C
